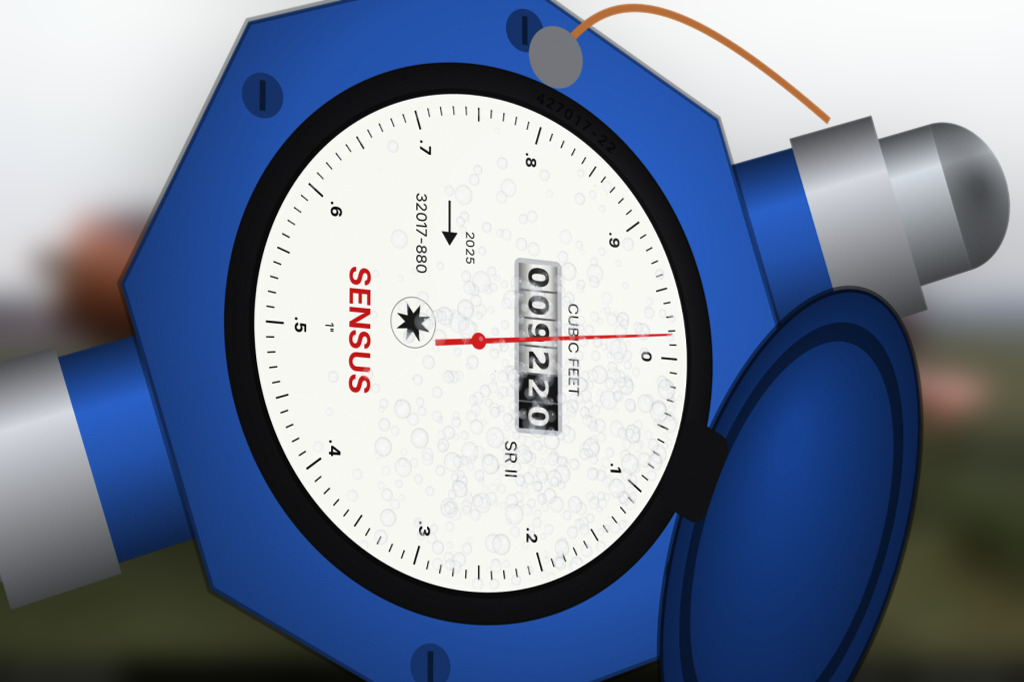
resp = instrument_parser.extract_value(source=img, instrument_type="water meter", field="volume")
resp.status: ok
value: 9219.98 ft³
